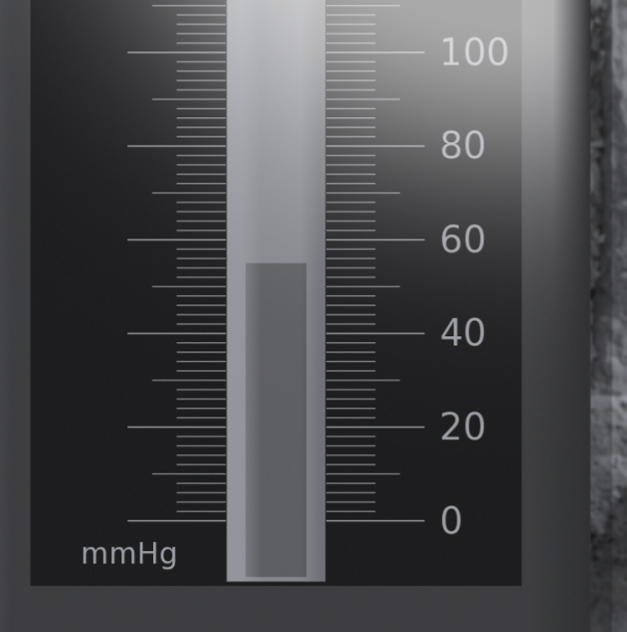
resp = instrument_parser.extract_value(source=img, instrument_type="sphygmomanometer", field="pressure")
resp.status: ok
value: 55 mmHg
